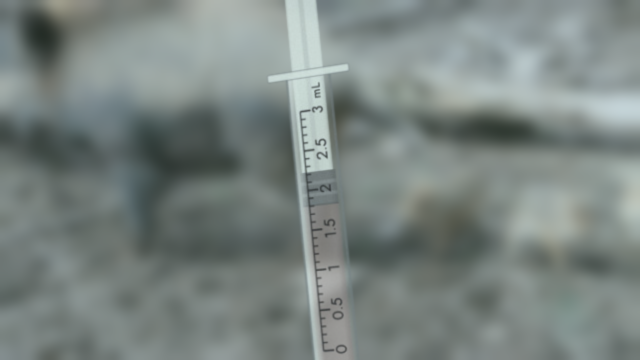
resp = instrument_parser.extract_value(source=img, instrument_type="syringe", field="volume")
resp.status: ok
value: 1.8 mL
